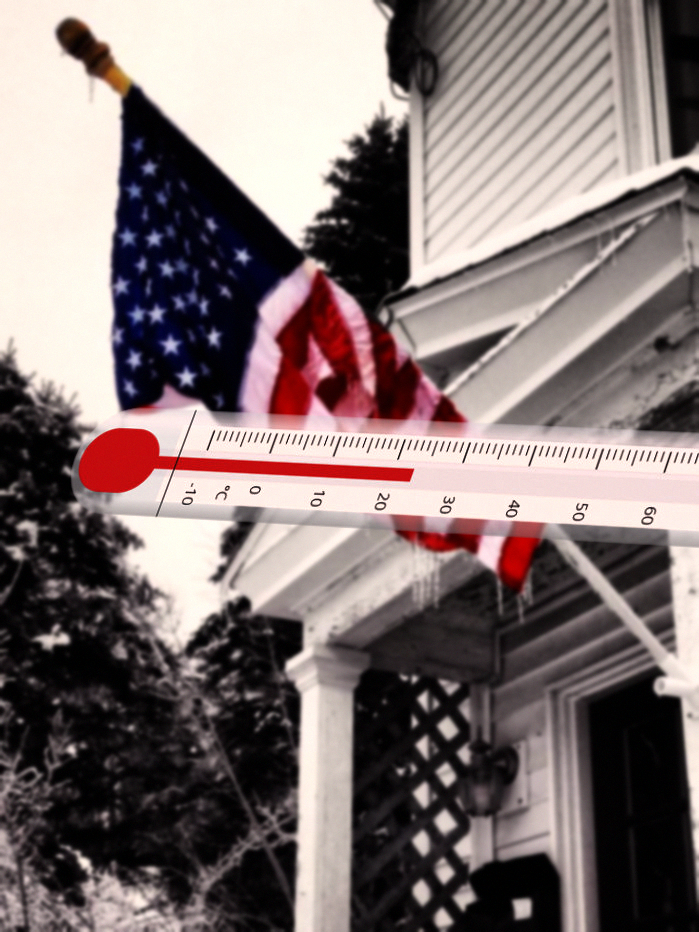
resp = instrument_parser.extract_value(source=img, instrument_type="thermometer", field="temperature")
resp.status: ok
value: 23 °C
